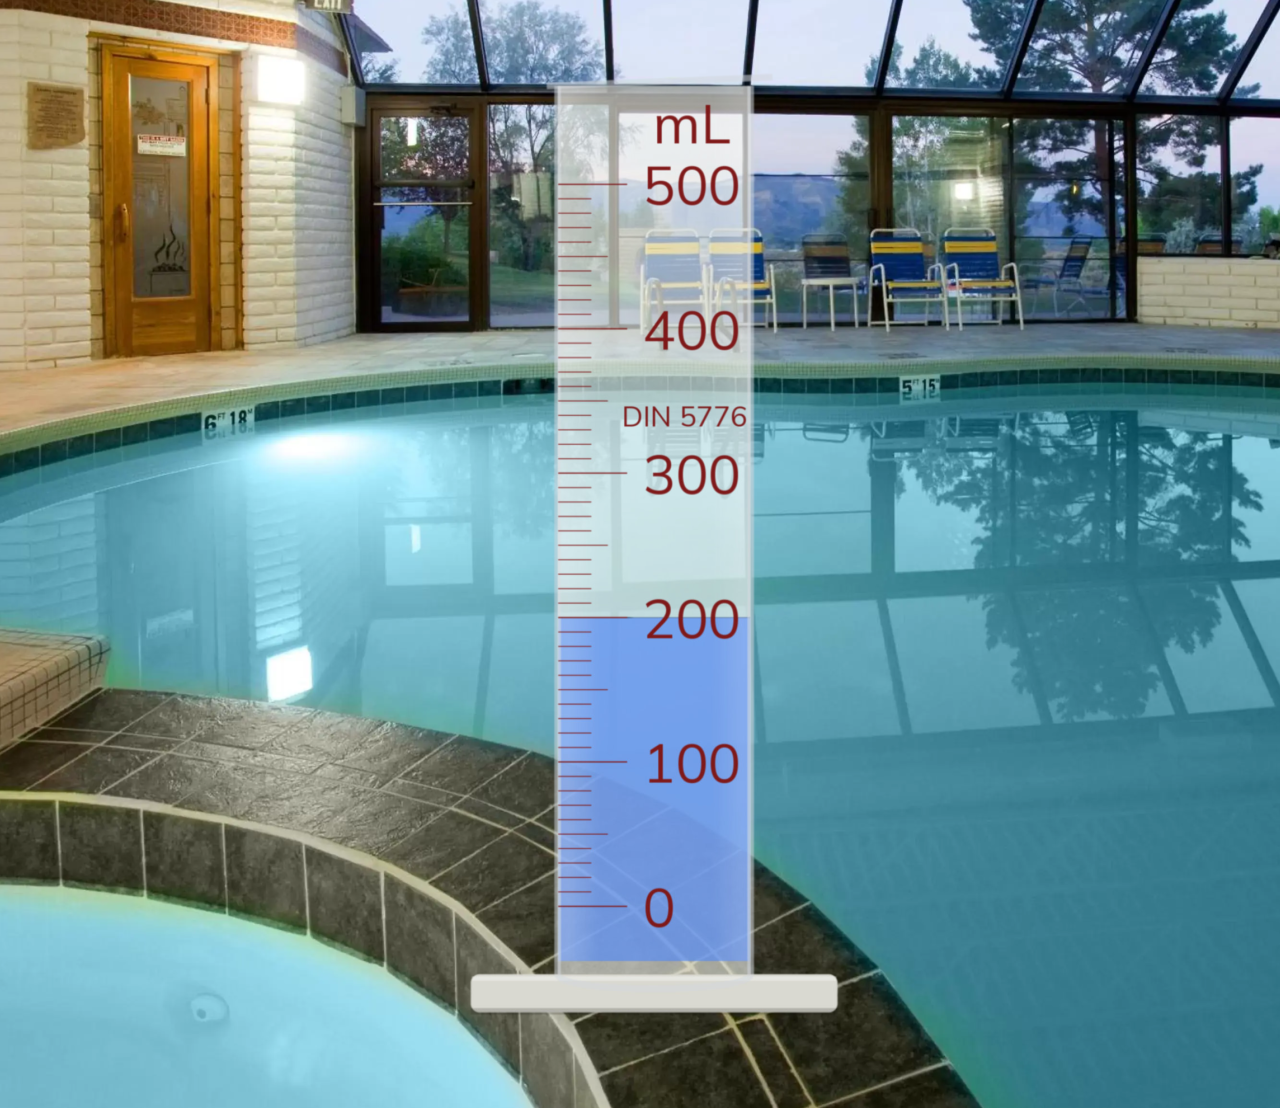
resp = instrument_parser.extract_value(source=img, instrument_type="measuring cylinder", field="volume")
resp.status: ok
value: 200 mL
